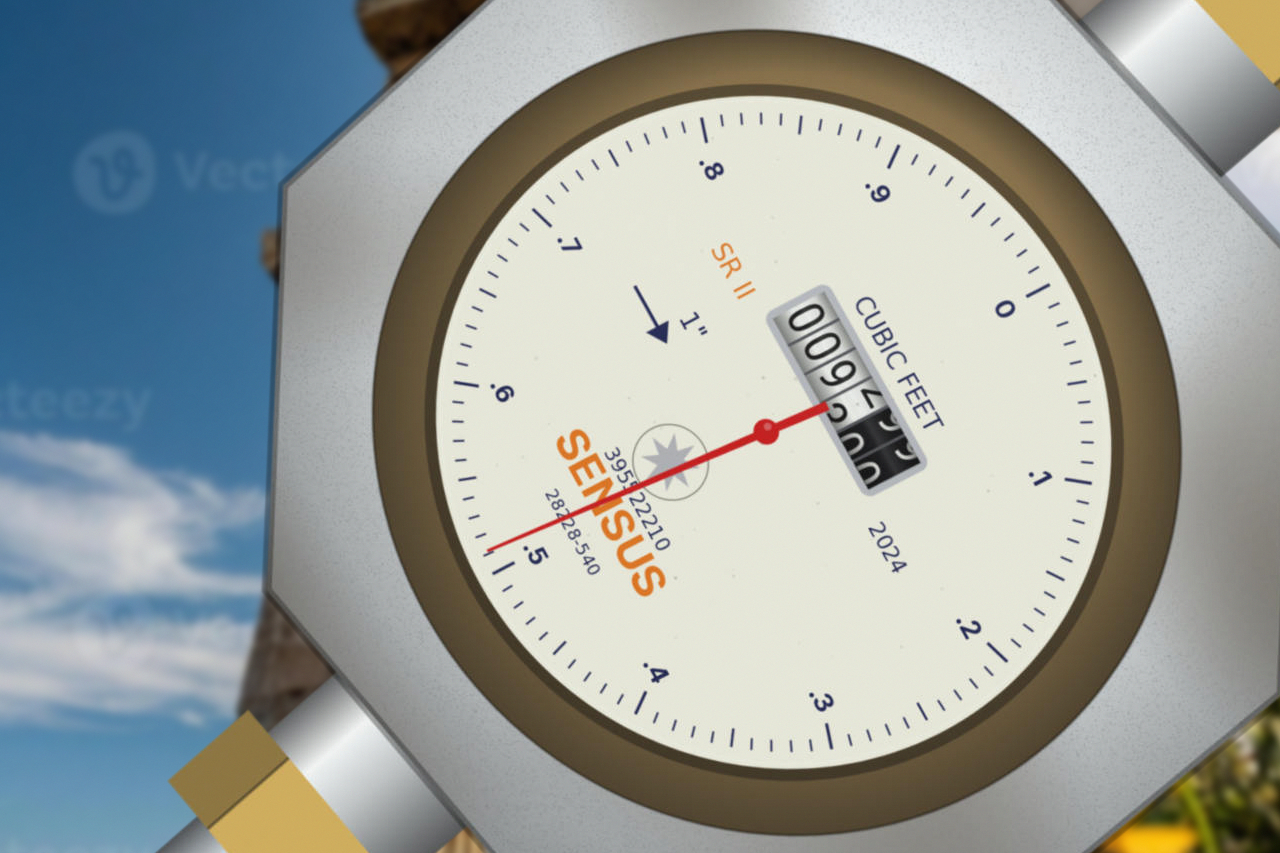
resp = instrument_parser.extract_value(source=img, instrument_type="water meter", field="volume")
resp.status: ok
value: 9299.51 ft³
